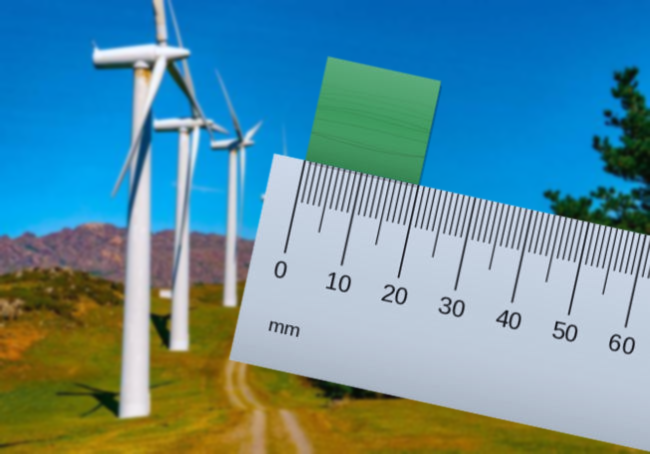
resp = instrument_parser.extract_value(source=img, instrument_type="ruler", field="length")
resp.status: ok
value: 20 mm
